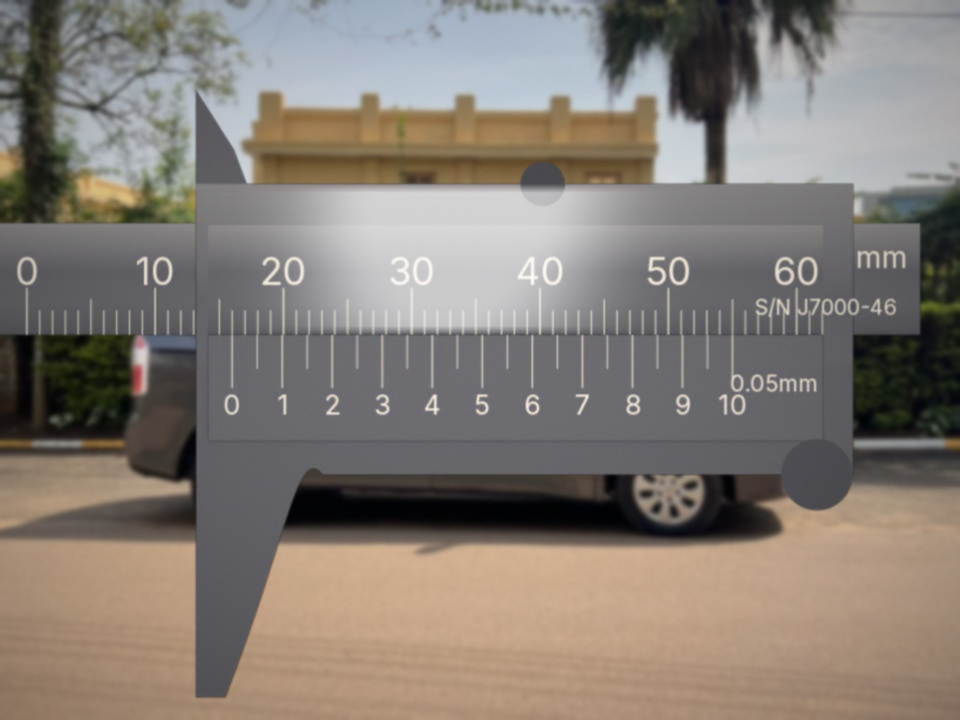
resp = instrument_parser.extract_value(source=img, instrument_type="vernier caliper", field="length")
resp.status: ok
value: 16.0 mm
